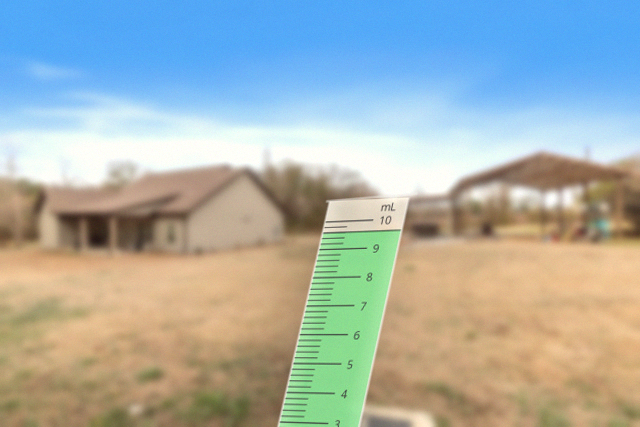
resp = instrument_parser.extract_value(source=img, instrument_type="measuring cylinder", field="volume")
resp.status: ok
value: 9.6 mL
